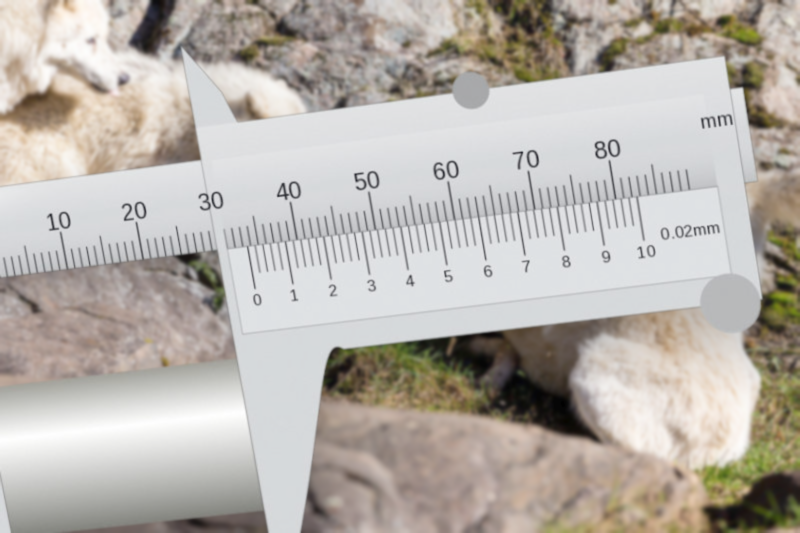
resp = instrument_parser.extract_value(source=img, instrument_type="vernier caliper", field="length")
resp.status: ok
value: 33.6 mm
